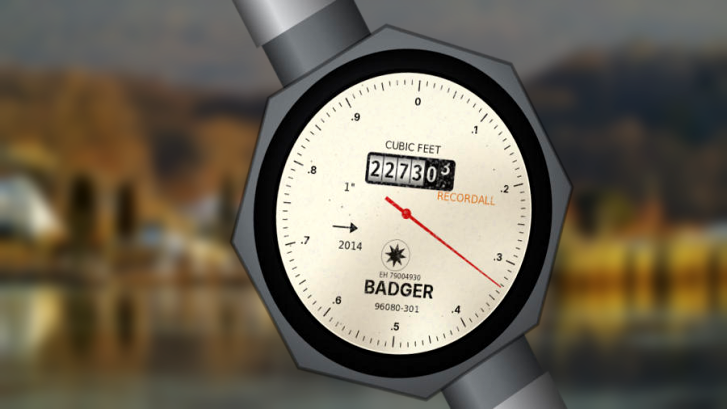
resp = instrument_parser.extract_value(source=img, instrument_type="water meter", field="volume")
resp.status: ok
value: 227303.33 ft³
